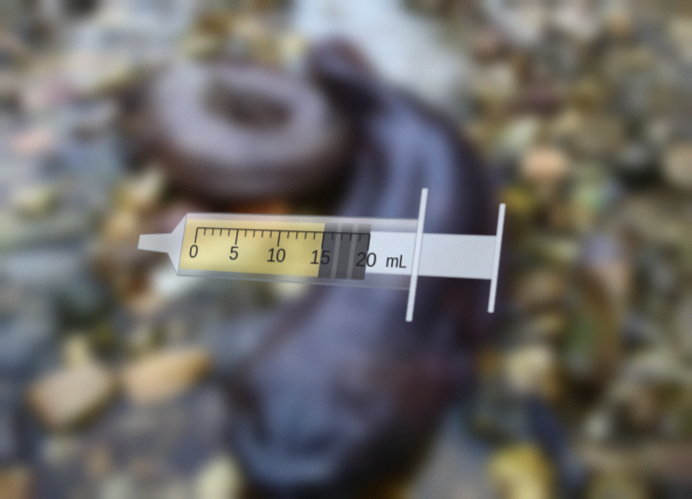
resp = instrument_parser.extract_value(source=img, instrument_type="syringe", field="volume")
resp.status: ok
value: 15 mL
